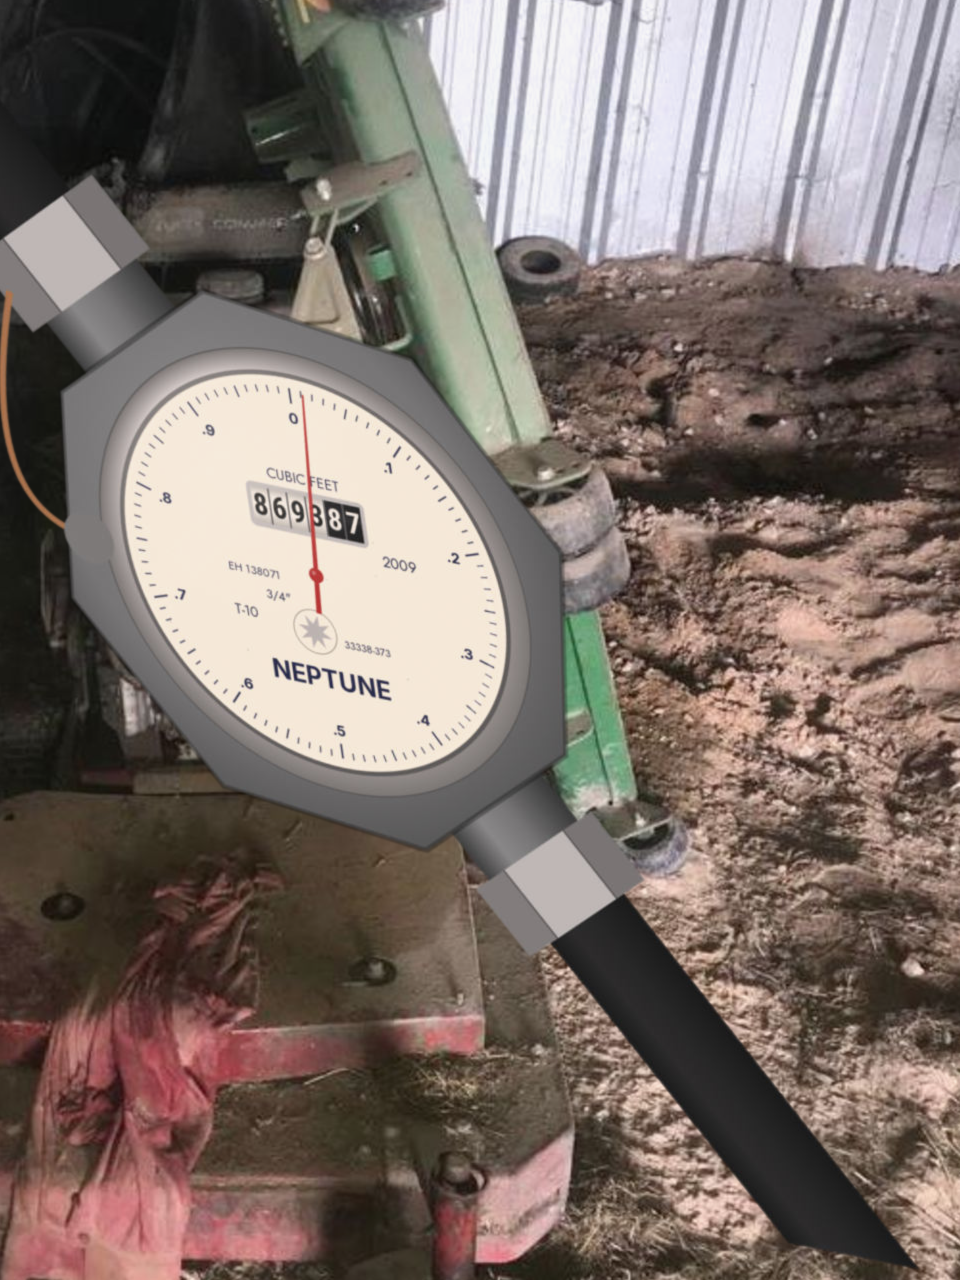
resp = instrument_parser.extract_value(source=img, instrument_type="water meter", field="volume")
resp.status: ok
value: 869387.01 ft³
